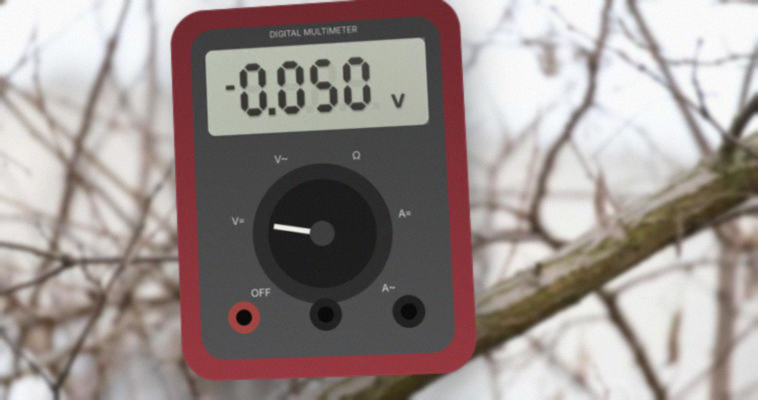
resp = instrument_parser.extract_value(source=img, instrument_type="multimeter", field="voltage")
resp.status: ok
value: -0.050 V
